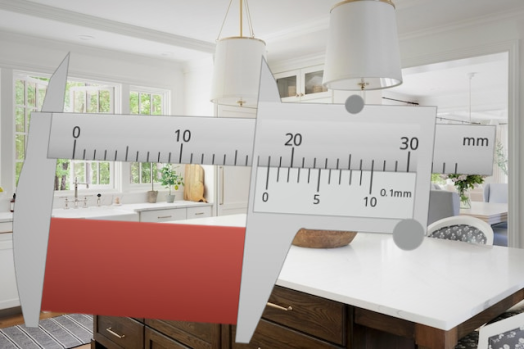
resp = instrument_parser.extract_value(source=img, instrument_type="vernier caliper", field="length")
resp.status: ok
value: 18.0 mm
